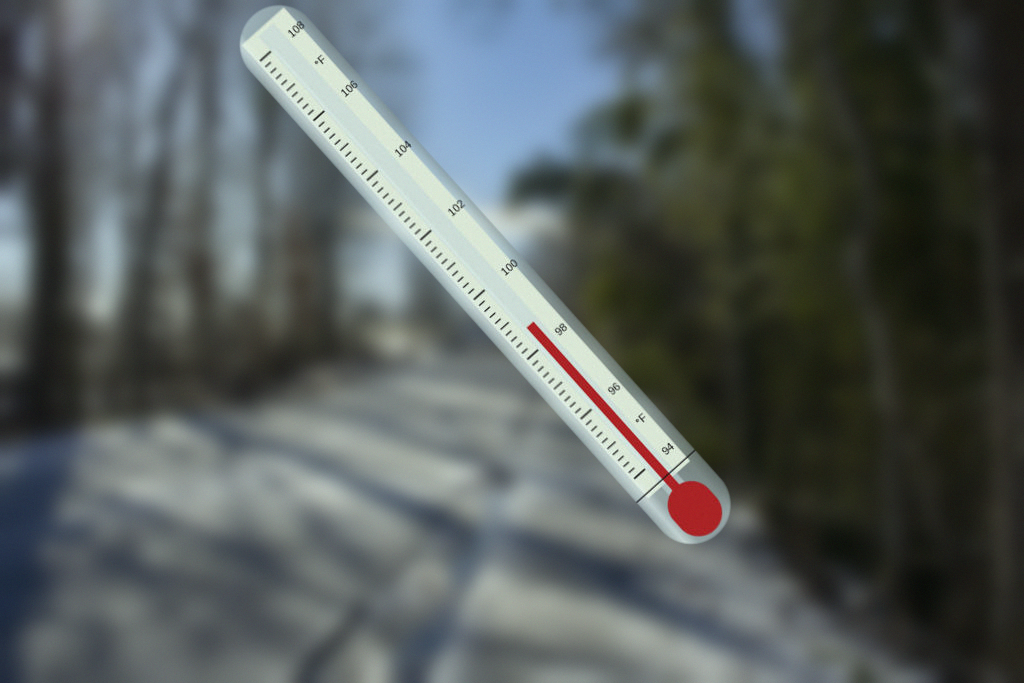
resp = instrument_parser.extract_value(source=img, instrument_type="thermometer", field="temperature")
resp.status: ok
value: 98.6 °F
